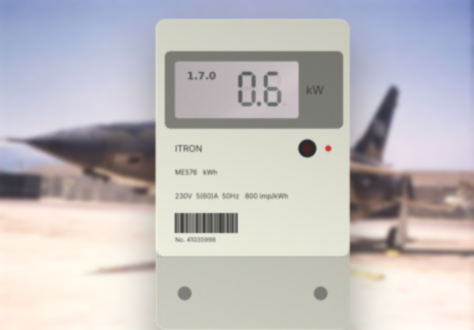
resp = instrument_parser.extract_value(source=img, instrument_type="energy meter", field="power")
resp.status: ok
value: 0.6 kW
